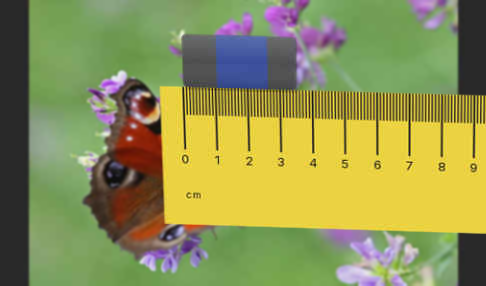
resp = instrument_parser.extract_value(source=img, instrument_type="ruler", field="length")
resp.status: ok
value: 3.5 cm
